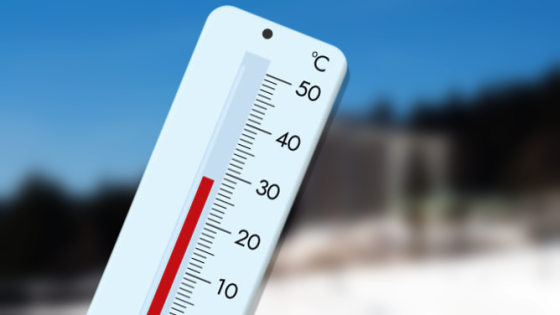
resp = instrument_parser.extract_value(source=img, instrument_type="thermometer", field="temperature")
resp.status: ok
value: 28 °C
